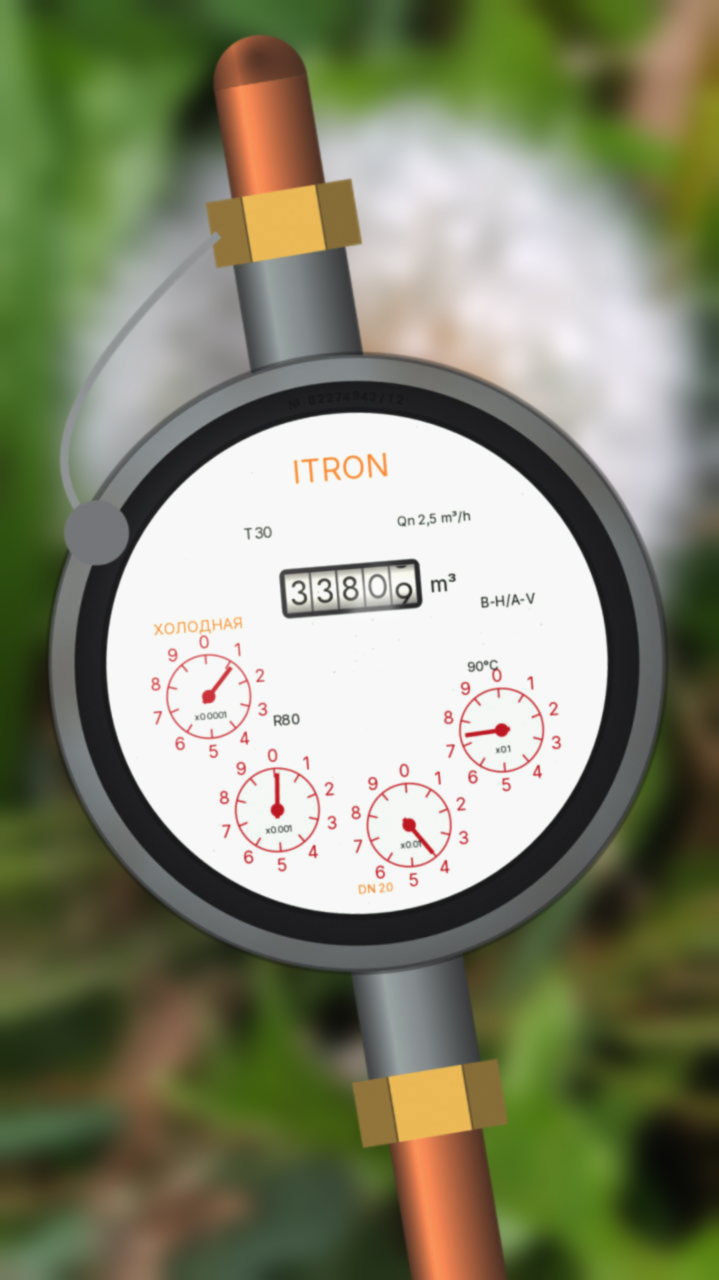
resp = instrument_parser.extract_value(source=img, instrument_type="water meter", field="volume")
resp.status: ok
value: 33808.7401 m³
